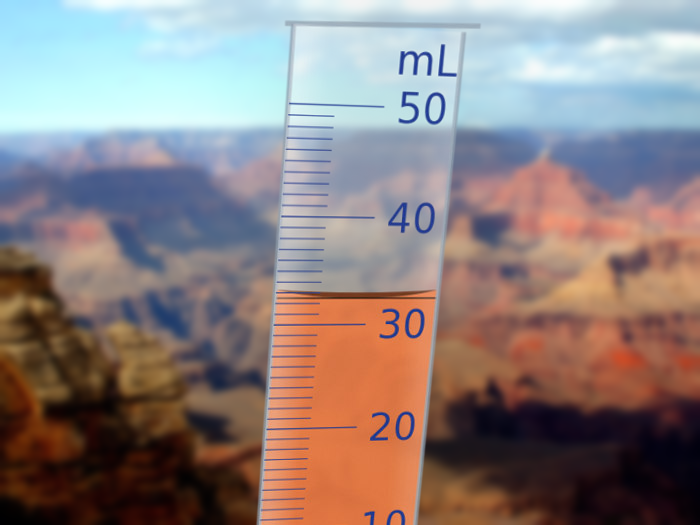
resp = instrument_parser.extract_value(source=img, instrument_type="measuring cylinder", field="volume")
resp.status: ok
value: 32.5 mL
